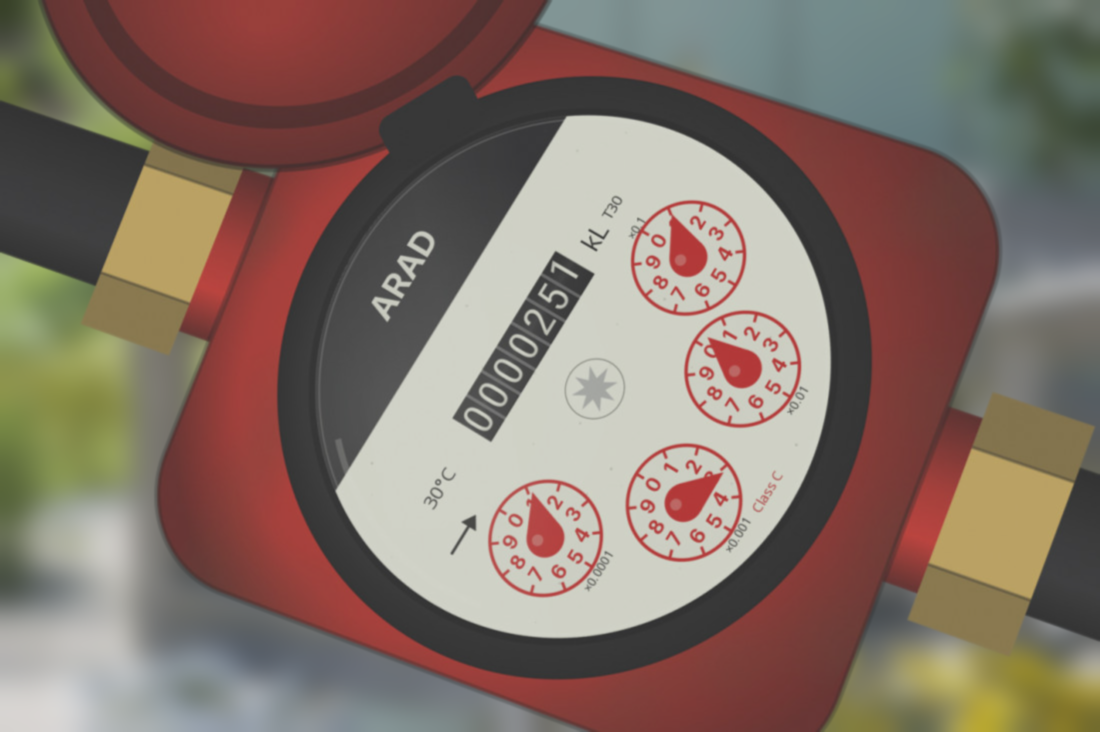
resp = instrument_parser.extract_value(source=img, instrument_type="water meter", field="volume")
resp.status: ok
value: 251.1031 kL
